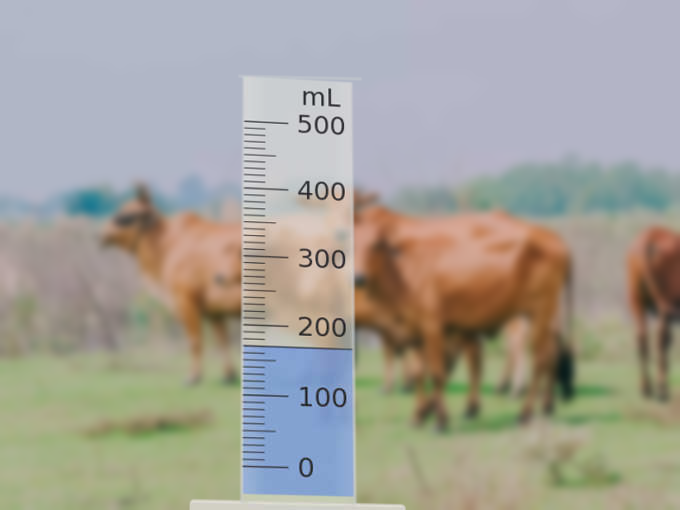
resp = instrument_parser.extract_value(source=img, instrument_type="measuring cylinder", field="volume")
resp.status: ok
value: 170 mL
